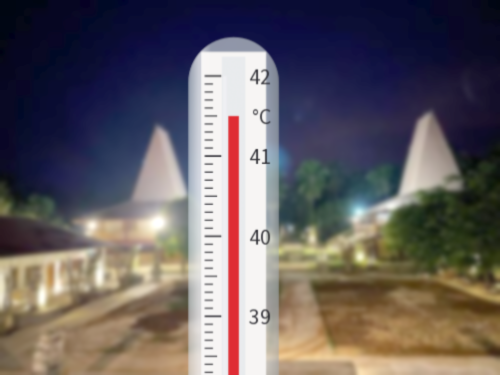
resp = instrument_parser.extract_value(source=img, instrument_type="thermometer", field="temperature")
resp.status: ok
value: 41.5 °C
